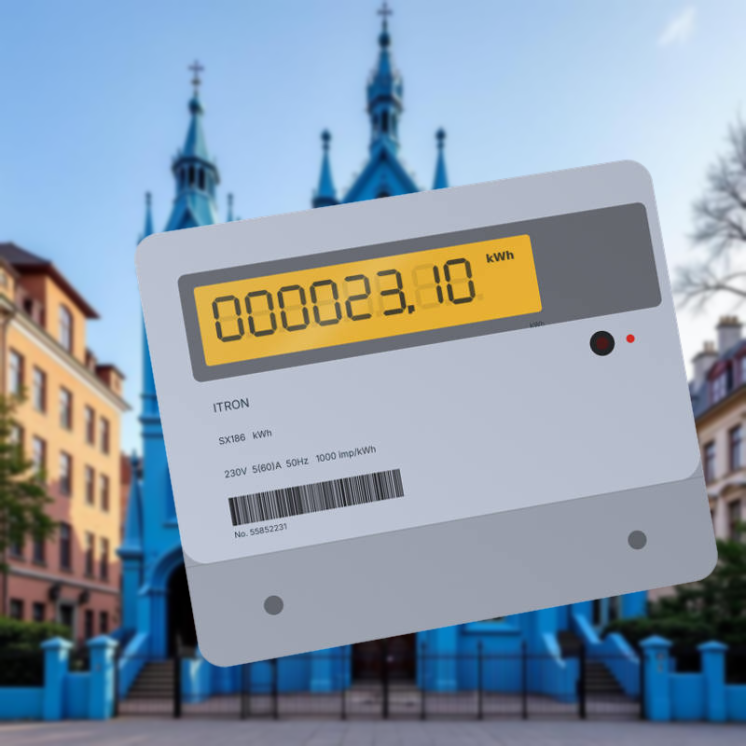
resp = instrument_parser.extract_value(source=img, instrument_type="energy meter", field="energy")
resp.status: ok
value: 23.10 kWh
